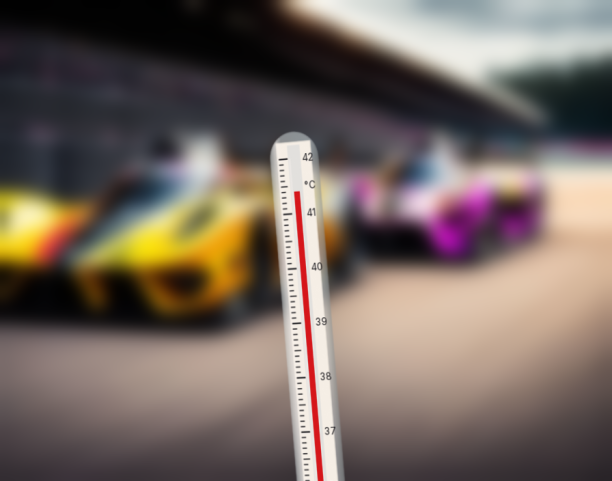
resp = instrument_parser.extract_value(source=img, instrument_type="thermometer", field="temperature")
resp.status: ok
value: 41.4 °C
